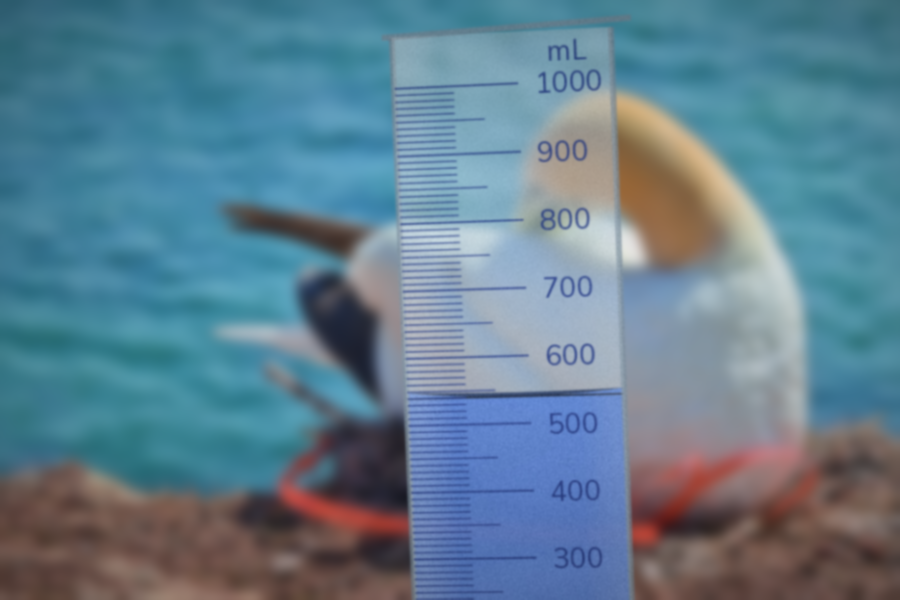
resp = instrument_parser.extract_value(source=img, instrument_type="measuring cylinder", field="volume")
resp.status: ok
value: 540 mL
